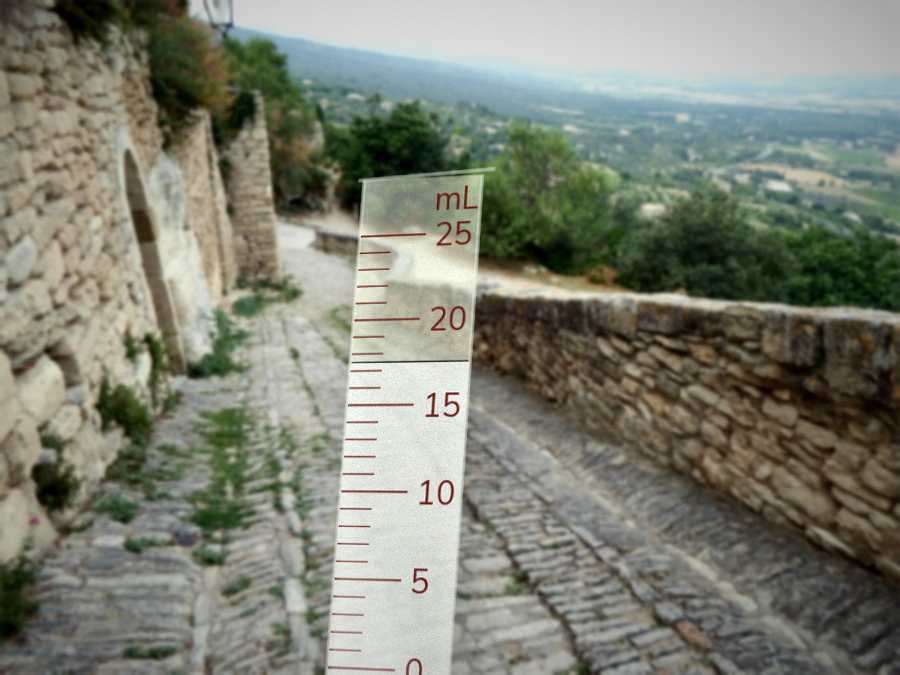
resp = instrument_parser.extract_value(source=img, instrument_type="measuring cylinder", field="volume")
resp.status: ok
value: 17.5 mL
